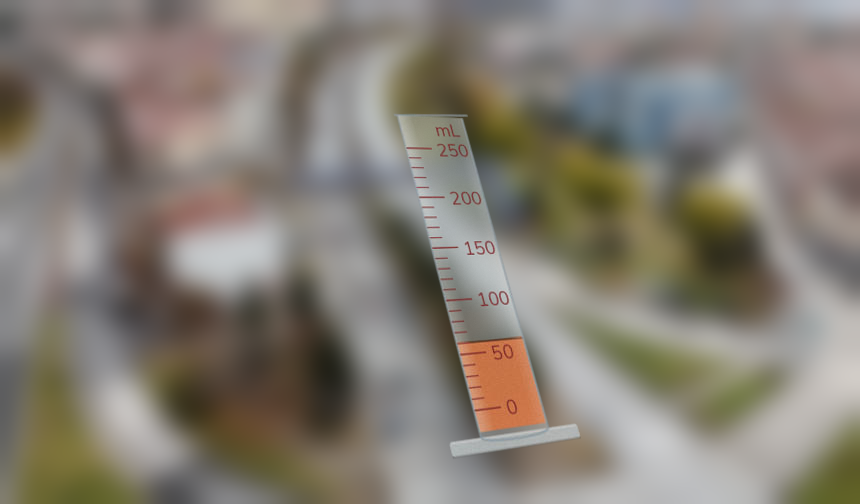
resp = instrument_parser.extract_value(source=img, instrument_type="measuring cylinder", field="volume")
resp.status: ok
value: 60 mL
